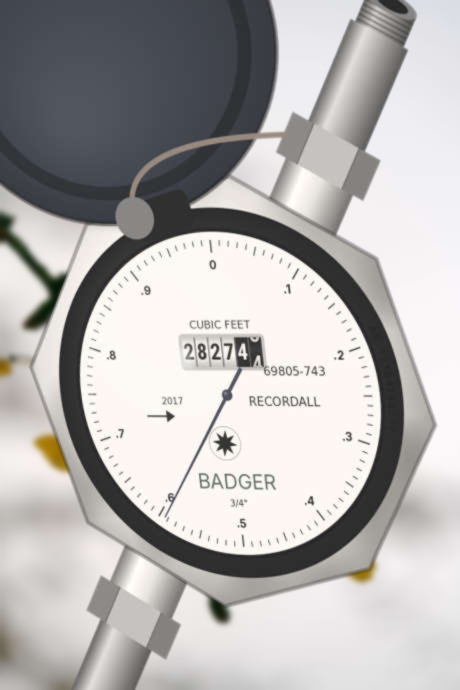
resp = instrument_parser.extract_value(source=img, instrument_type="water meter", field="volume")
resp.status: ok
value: 282743.59 ft³
